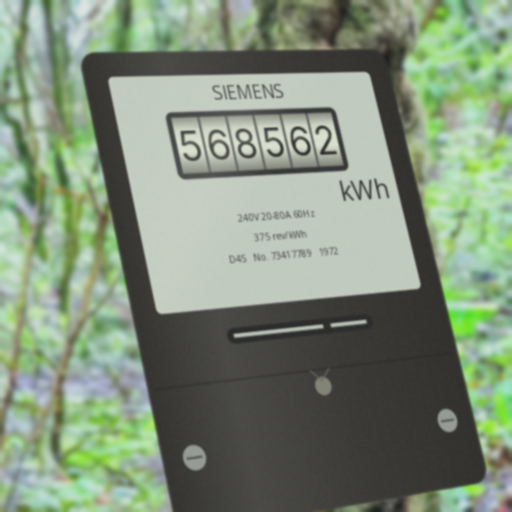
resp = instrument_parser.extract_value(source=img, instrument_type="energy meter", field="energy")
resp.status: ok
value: 568562 kWh
